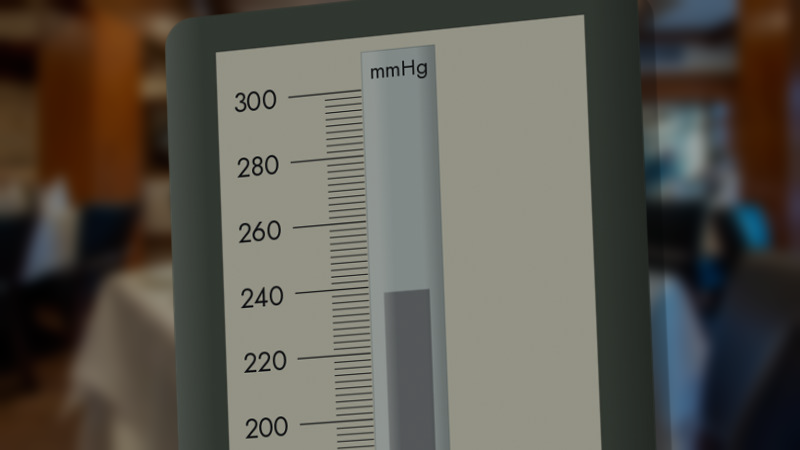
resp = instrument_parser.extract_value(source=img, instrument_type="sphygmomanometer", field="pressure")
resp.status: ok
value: 238 mmHg
